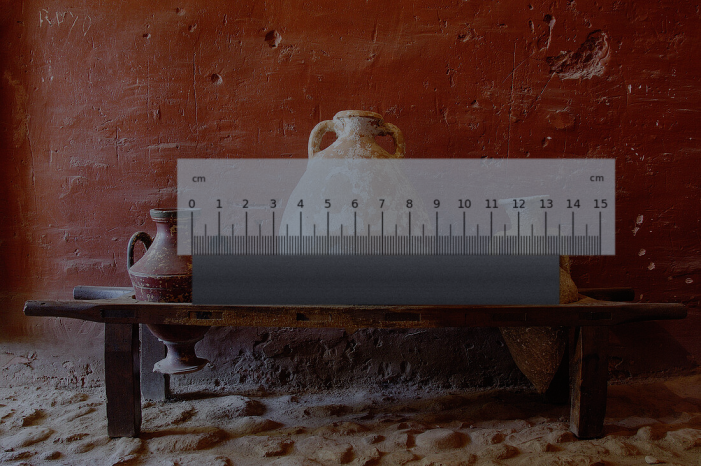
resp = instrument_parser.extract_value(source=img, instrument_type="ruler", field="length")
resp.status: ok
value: 13.5 cm
